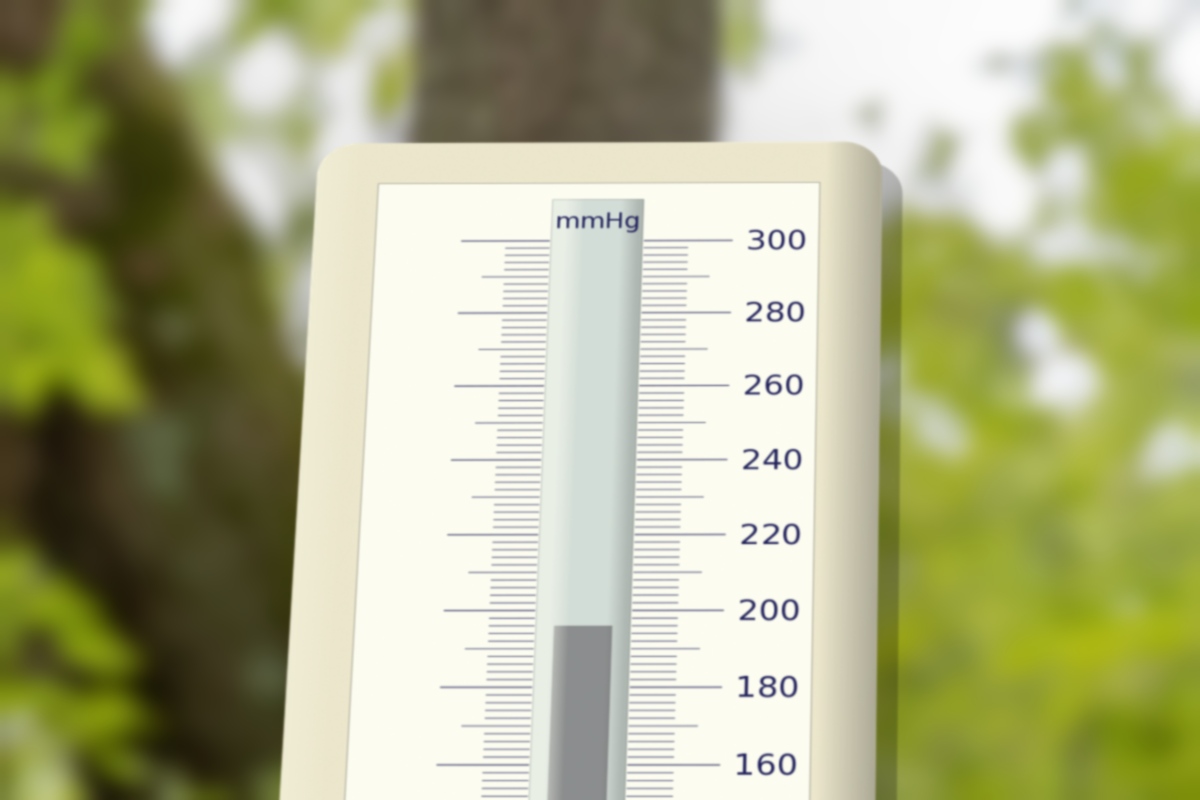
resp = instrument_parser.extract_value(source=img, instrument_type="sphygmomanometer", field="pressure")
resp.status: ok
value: 196 mmHg
